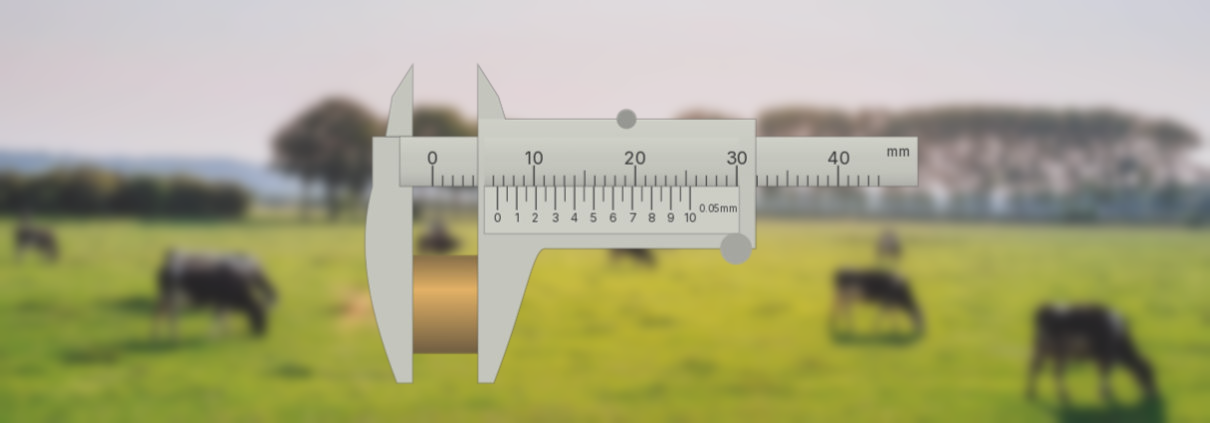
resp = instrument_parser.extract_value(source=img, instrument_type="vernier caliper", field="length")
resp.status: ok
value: 6.4 mm
